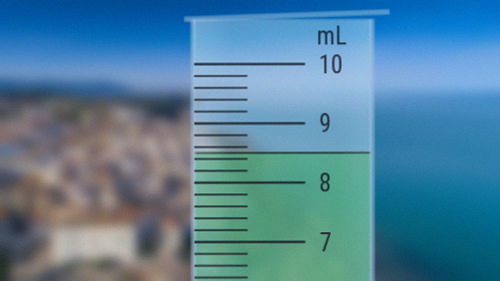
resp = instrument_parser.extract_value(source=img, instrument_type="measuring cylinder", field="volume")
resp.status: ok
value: 8.5 mL
